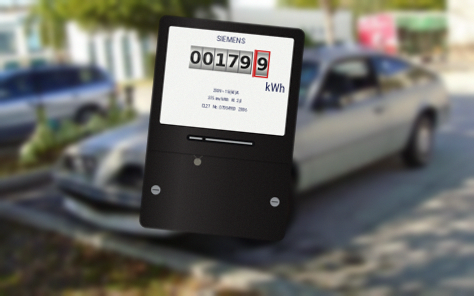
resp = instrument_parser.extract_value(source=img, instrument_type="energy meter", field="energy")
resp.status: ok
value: 179.9 kWh
